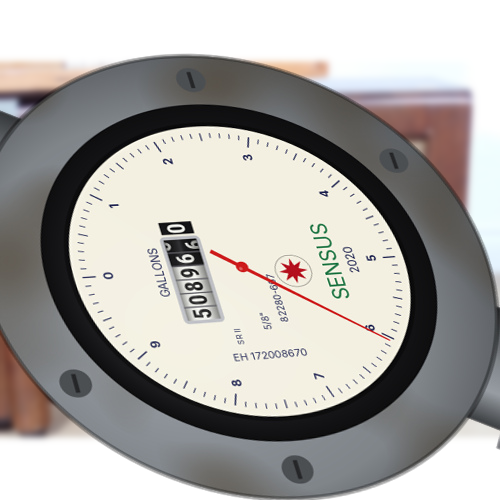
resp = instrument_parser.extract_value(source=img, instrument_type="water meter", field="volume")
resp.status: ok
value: 5089656.0 gal
